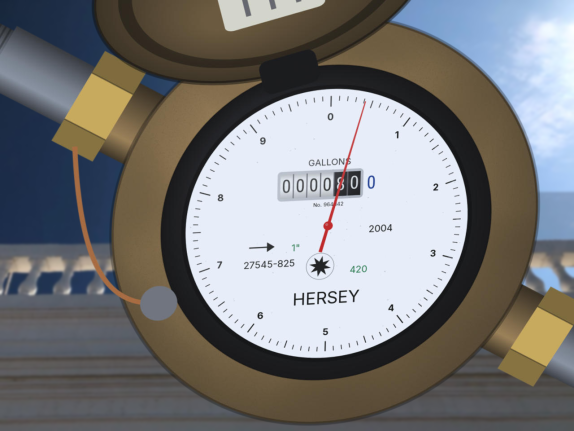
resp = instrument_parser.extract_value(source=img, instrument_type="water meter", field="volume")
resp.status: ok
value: 800.4 gal
